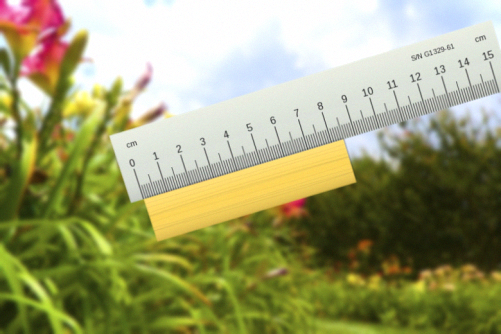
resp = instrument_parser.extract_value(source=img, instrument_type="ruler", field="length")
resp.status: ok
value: 8.5 cm
